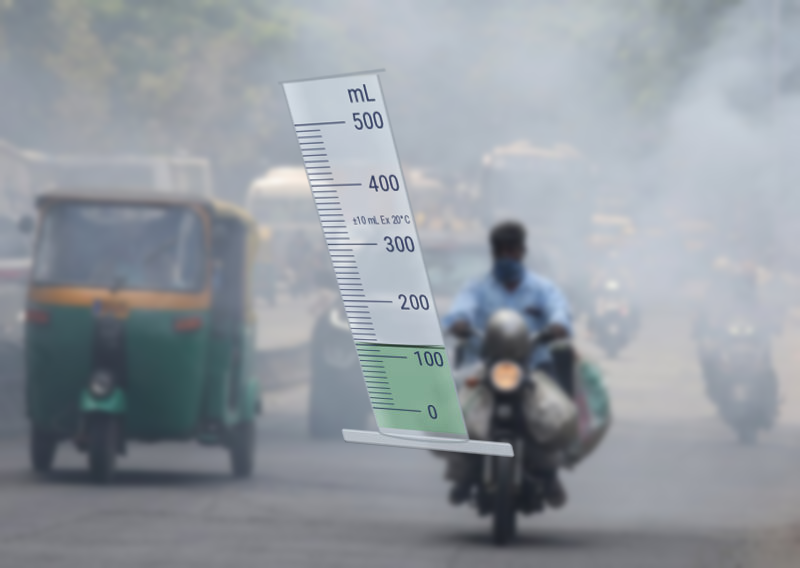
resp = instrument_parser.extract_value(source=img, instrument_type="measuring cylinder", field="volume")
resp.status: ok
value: 120 mL
